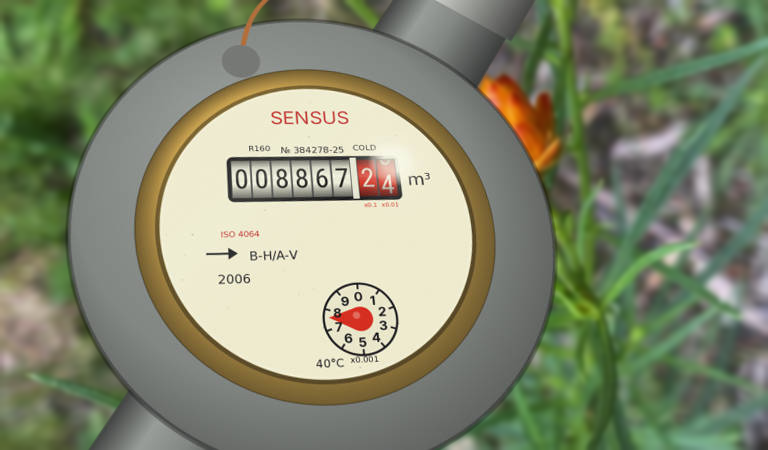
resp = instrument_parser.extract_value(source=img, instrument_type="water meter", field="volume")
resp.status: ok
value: 8867.237 m³
